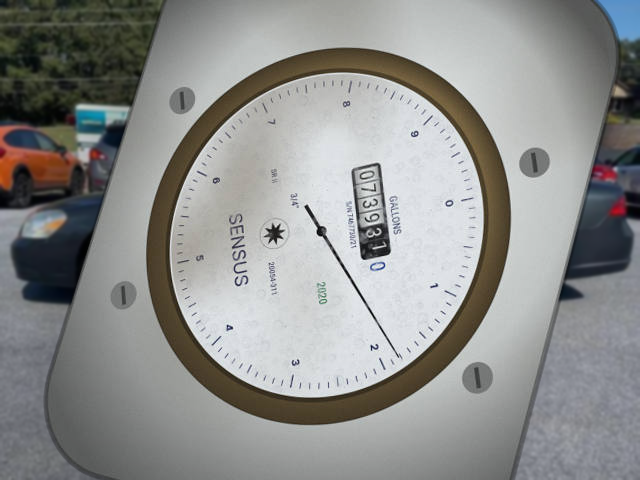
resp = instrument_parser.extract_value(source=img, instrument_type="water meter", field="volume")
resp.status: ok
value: 739311.8 gal
